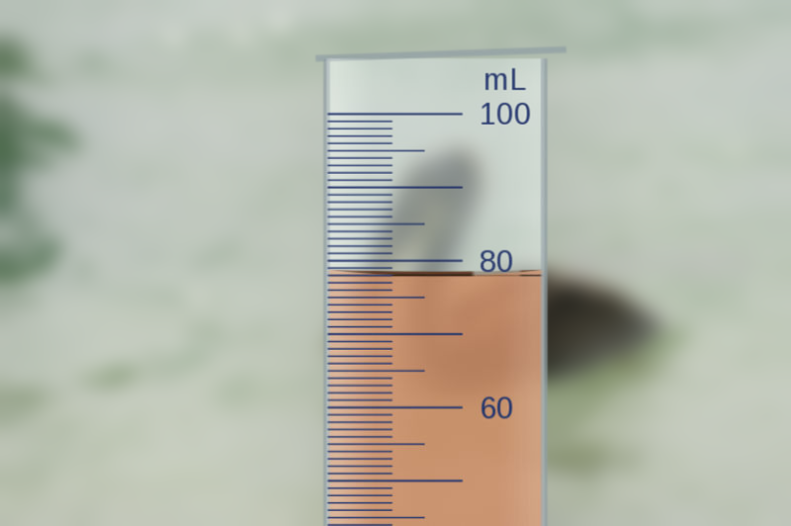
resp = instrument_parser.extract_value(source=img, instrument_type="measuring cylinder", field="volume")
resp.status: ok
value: 78 mL
